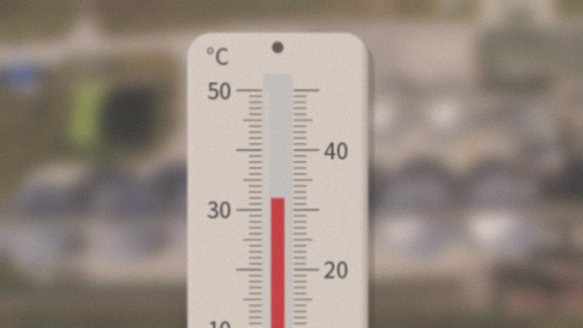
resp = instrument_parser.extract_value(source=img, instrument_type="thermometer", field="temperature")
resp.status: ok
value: 32 °C
